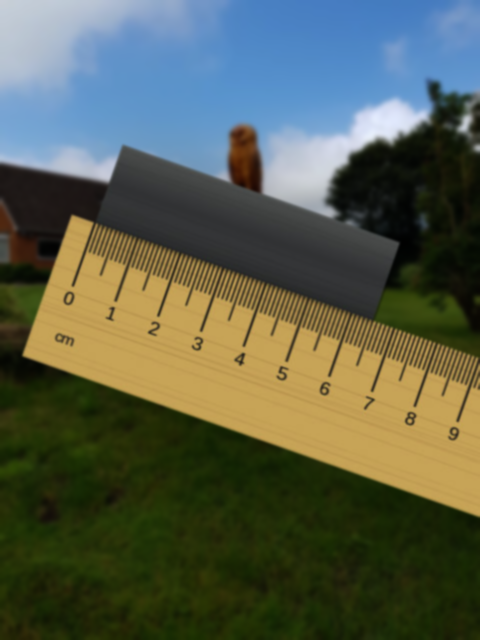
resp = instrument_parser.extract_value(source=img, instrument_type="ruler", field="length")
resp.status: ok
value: 6.5 cm
